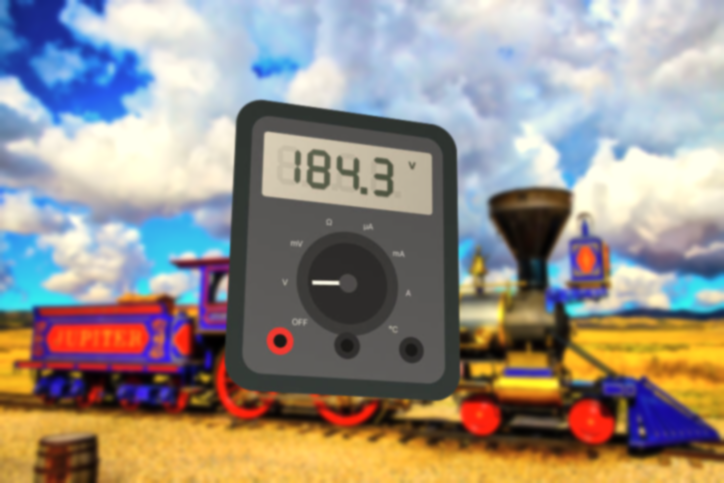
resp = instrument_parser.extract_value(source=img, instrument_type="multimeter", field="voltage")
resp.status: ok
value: 184.3 V
